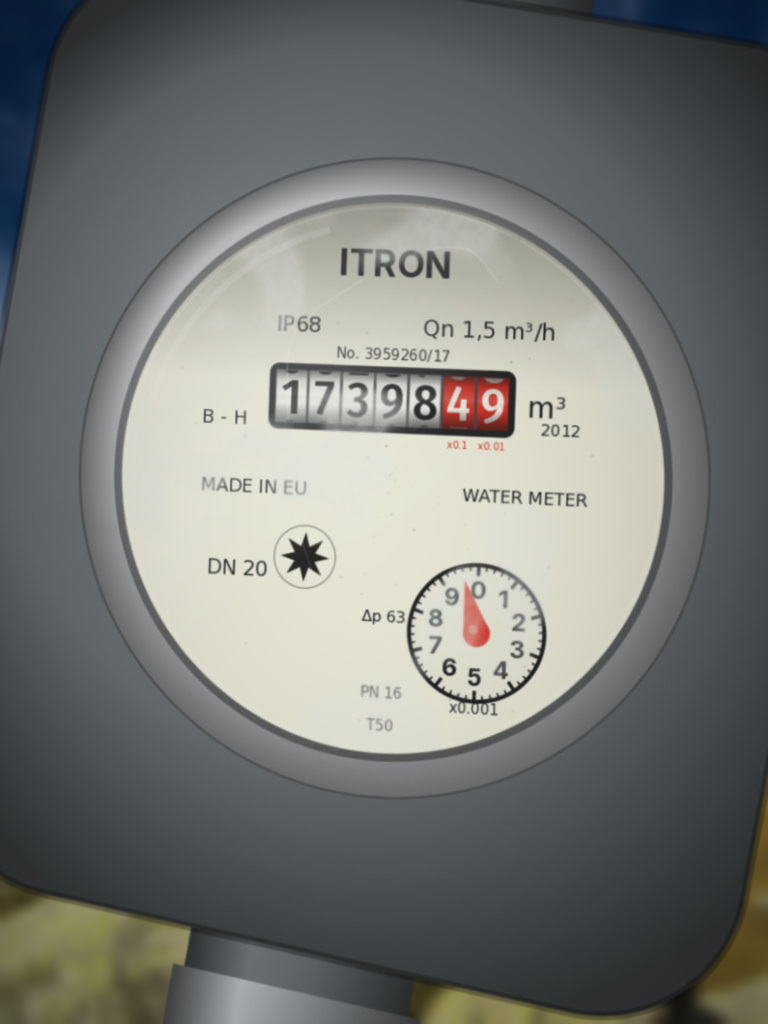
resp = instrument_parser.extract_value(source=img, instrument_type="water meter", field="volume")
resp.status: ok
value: 17398.489 m³
